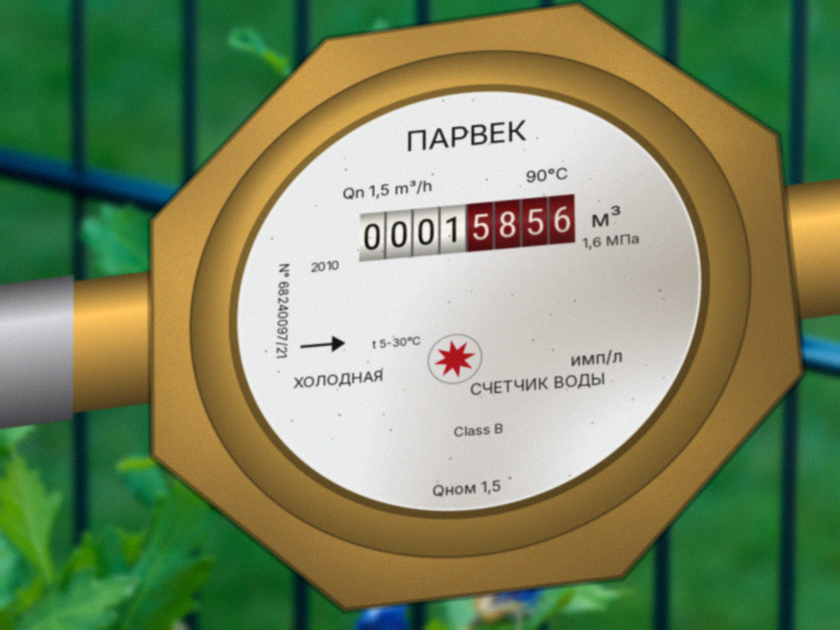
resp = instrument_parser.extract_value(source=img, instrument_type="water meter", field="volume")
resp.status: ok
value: 1.5856 m³
